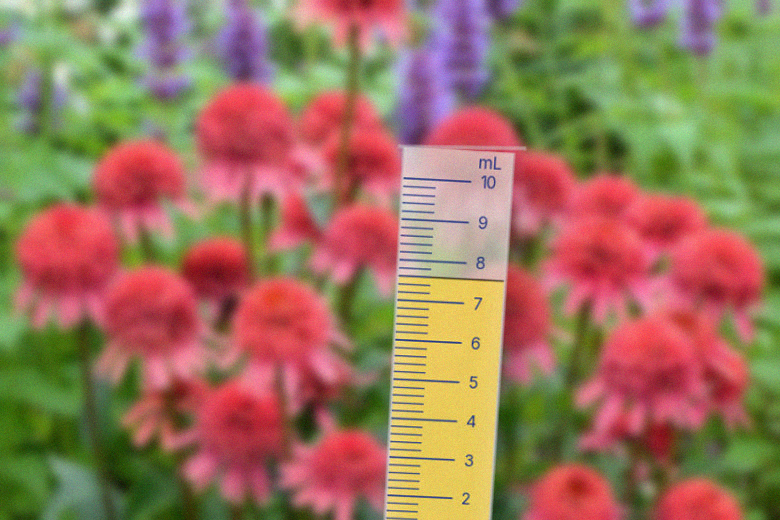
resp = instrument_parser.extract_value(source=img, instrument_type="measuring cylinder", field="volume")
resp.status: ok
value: 7.6 mL
